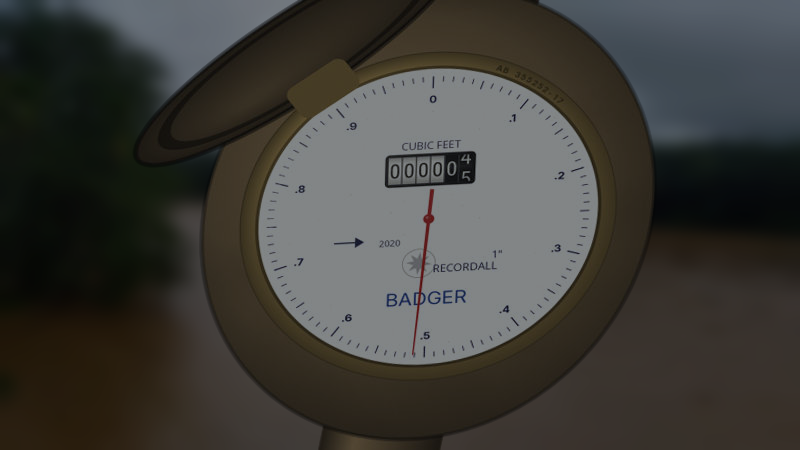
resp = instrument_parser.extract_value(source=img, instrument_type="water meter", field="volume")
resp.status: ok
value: 4.51 ft³
